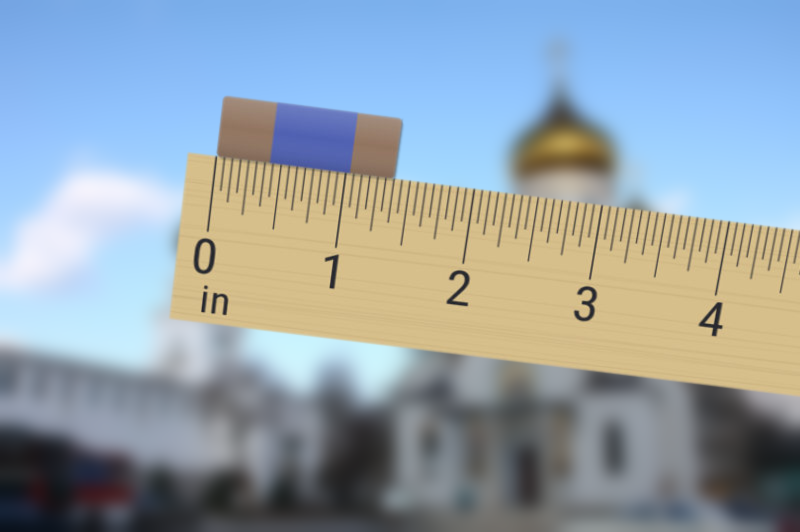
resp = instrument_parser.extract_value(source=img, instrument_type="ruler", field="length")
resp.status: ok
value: 1.375 in
